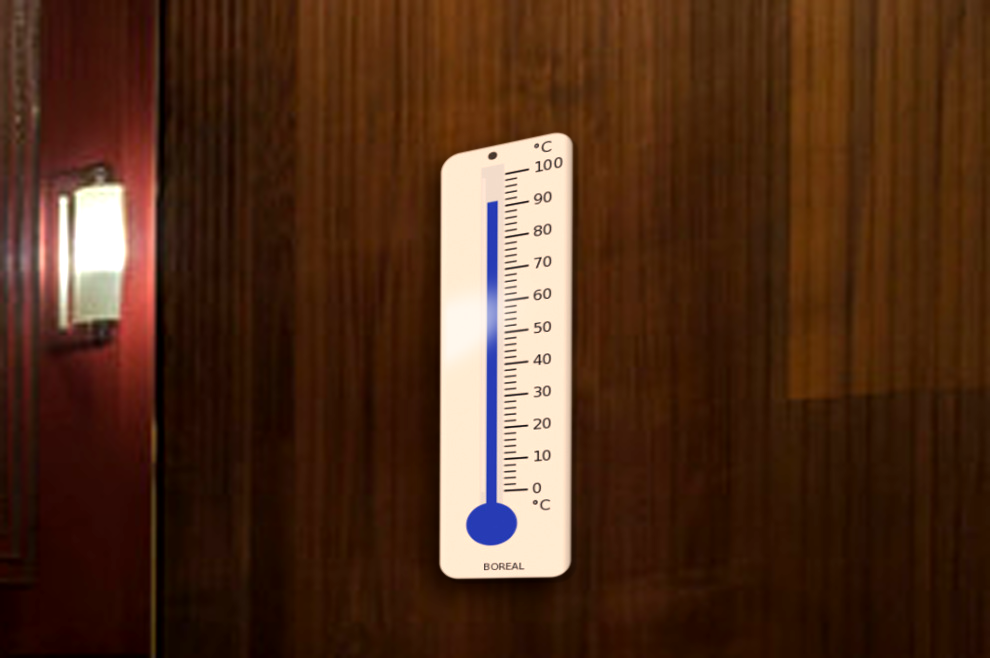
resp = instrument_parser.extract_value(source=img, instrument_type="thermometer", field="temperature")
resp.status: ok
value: 92 °C
